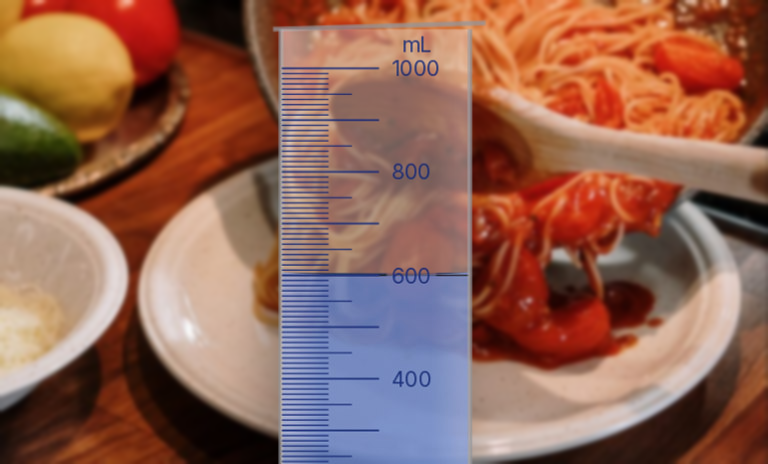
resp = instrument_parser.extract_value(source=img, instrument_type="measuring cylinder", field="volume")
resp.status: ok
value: 600 mL
